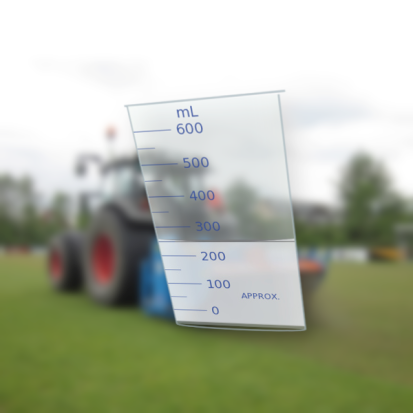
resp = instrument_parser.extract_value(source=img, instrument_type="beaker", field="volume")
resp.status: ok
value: 250 mL
